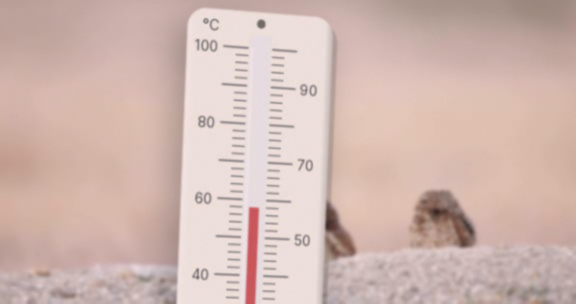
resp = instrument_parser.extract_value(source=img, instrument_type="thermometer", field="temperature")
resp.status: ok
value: 58 °C
